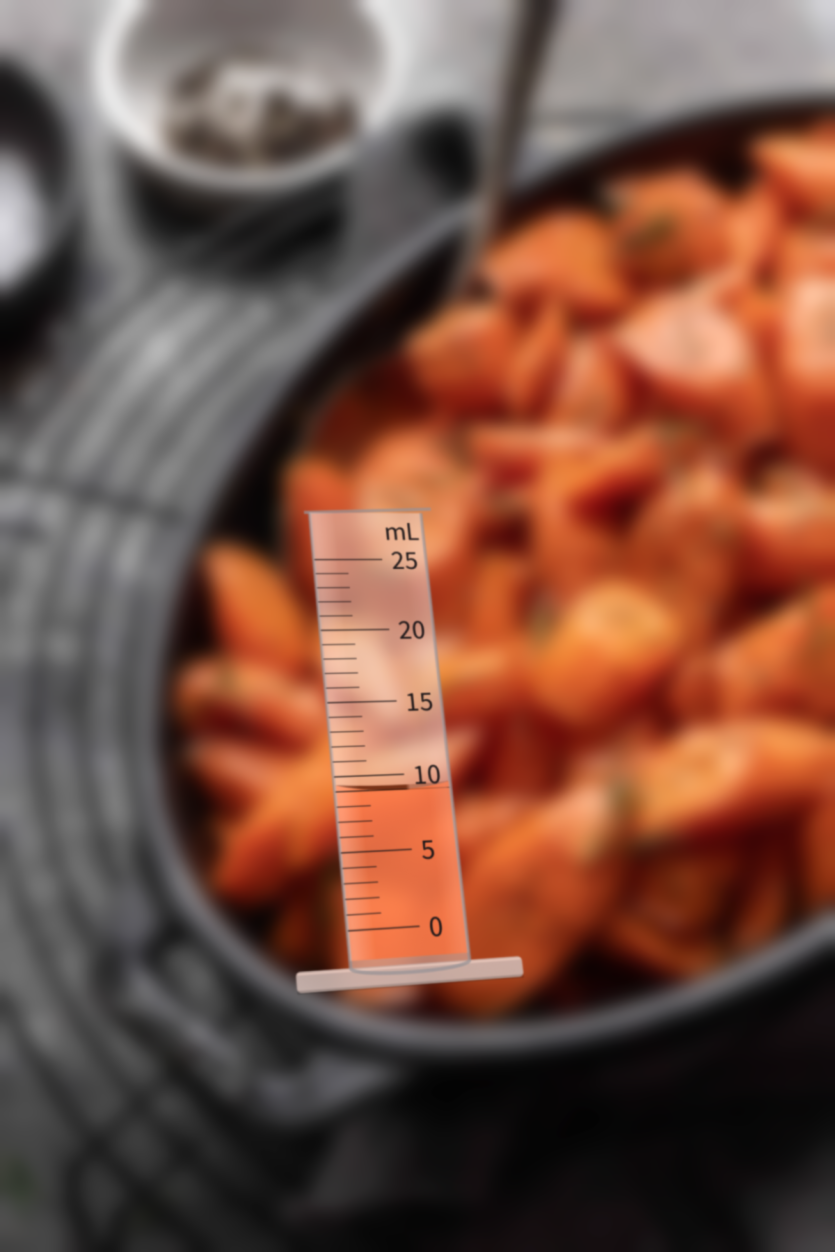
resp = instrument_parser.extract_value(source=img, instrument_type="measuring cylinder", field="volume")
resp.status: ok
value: 9 mL
